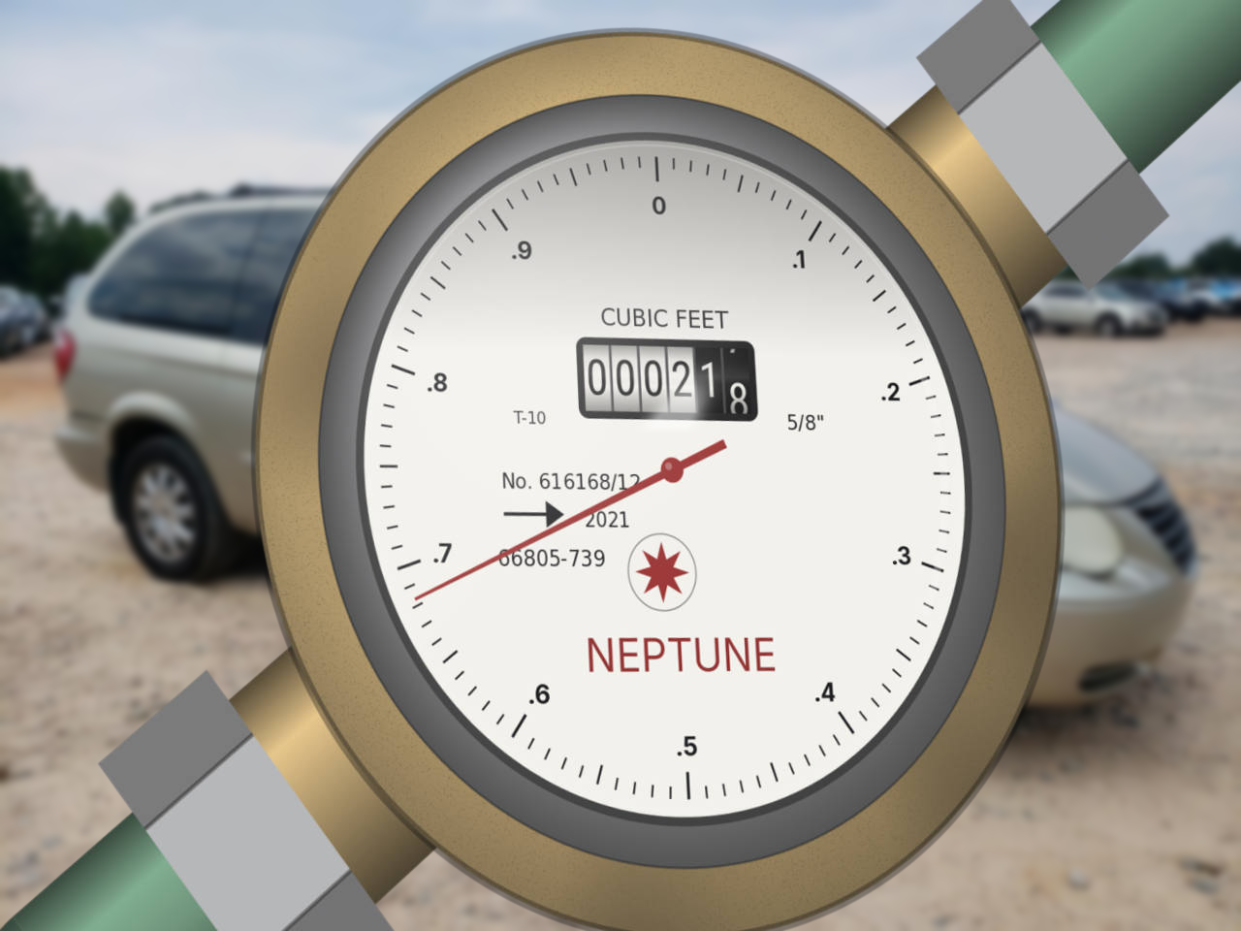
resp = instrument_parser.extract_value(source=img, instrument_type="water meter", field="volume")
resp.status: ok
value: 217.68 ft³
